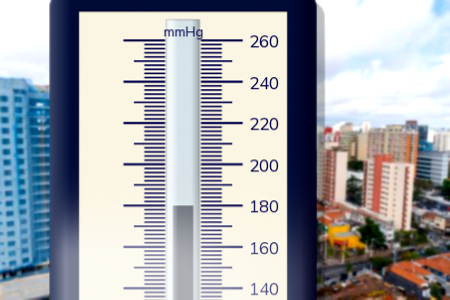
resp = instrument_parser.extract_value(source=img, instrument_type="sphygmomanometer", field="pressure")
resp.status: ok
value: 180 mmHg
